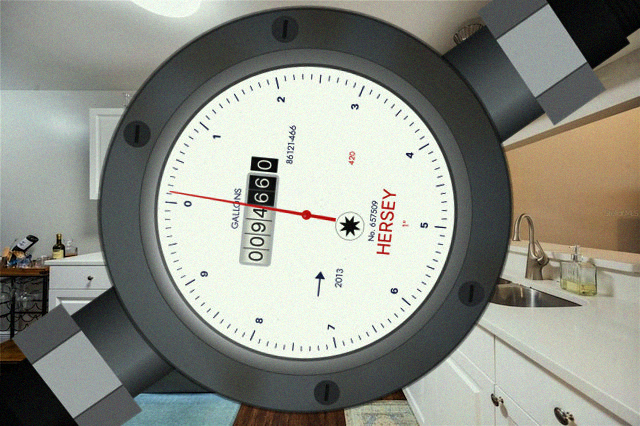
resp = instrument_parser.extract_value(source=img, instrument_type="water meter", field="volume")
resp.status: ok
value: 94660.1 gal
